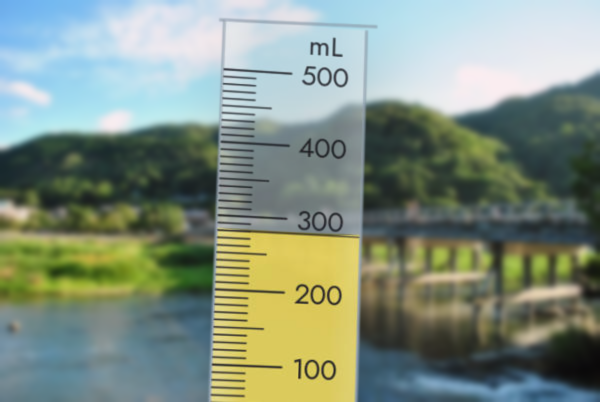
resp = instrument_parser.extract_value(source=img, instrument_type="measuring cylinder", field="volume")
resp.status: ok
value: 280 mL
